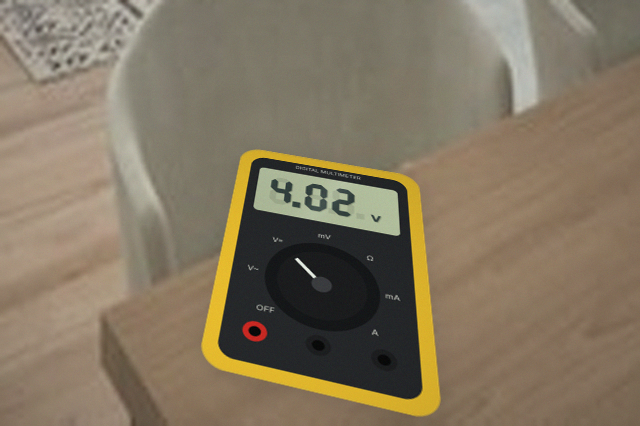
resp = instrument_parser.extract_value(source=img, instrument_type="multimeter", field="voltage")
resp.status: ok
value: 4.02 V
